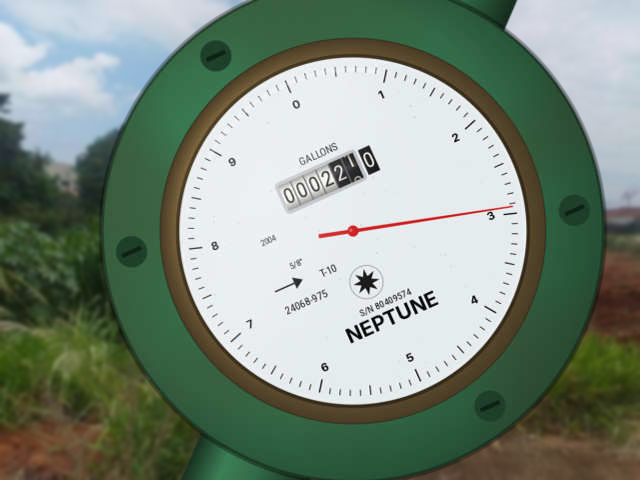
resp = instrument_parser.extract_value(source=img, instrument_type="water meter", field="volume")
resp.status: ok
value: 2212.9 gal
